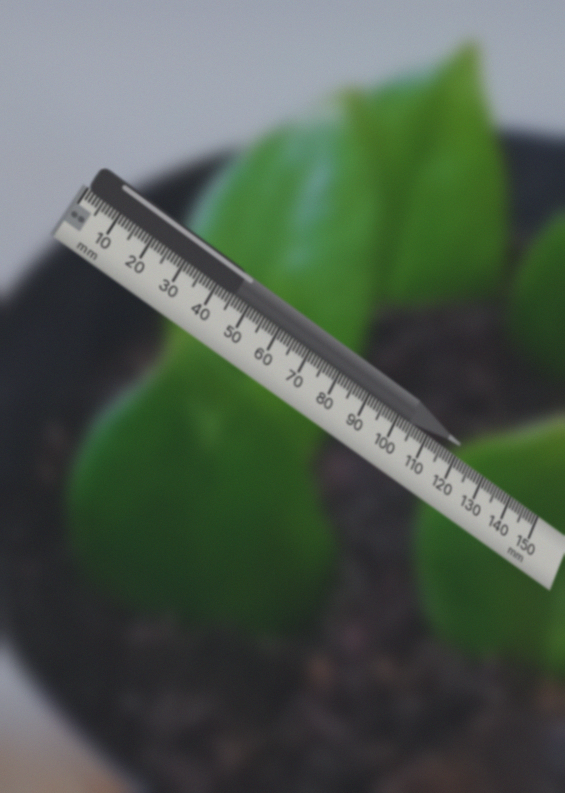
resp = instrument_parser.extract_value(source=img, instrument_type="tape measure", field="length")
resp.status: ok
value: 120 mm
